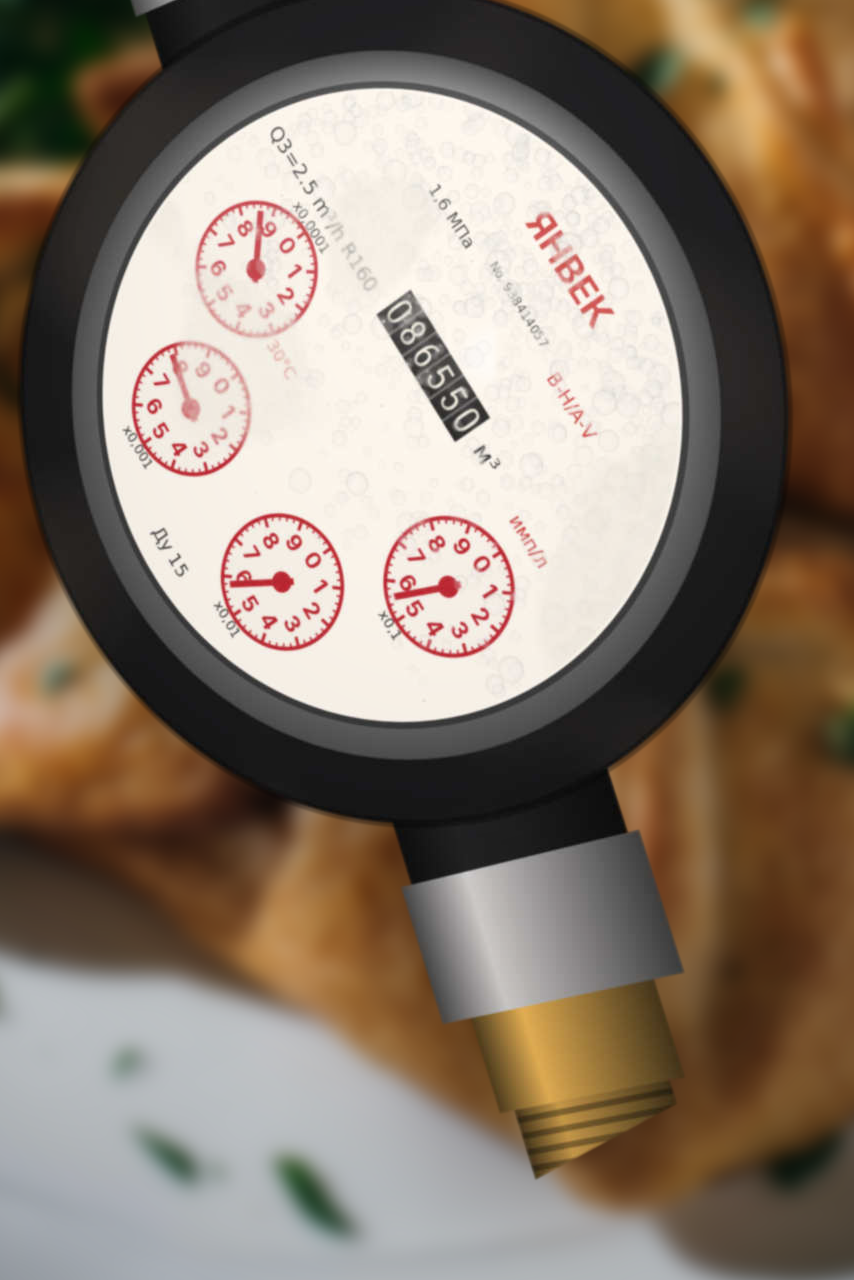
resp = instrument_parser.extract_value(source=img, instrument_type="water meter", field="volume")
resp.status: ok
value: 86550.5578 m³
